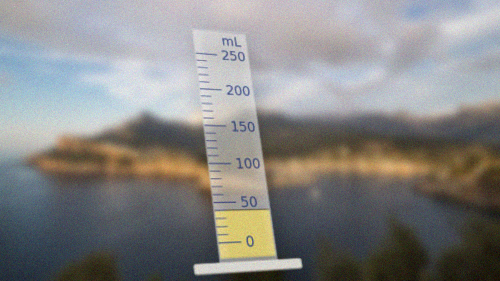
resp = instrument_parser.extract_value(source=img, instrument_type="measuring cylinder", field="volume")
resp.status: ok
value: 40 mL
